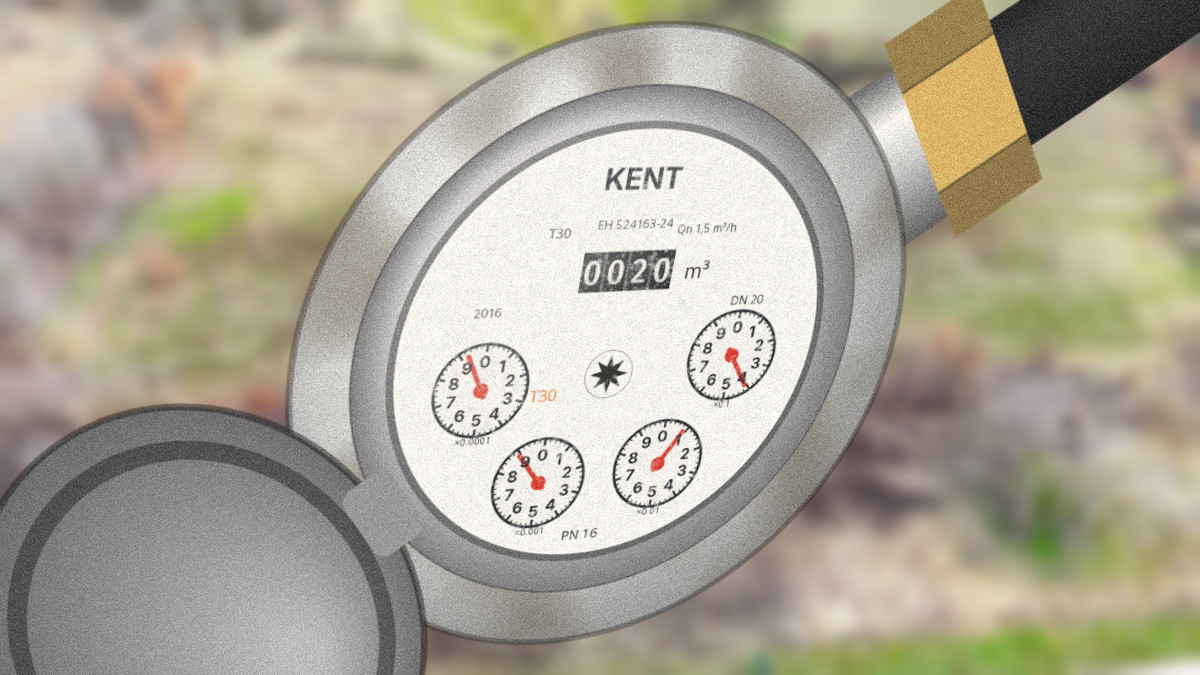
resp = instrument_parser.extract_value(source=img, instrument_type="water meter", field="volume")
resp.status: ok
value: 20.4089 m³
